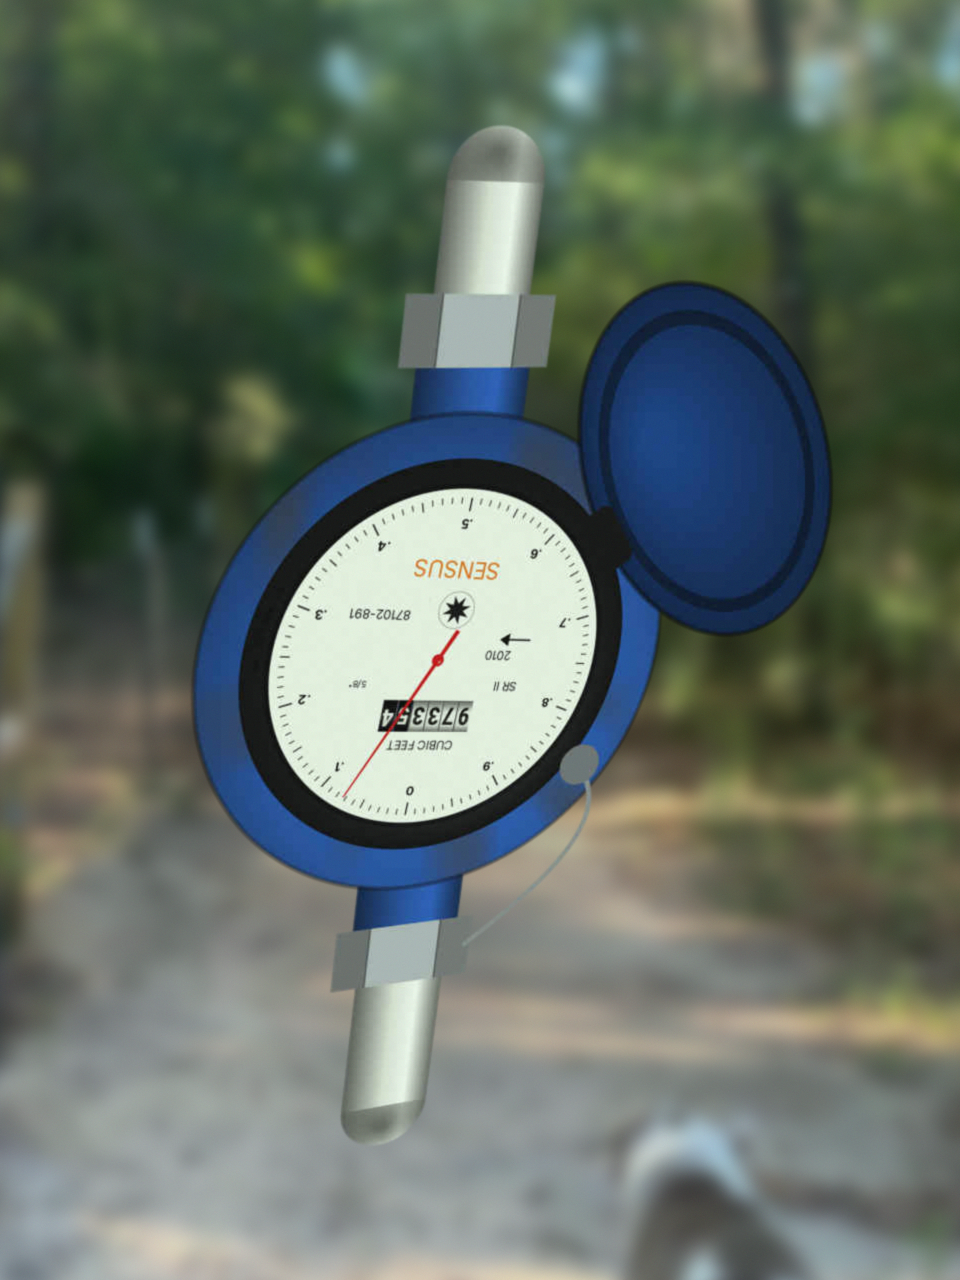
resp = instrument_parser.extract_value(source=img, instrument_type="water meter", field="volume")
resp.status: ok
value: 973354.07 ft³
